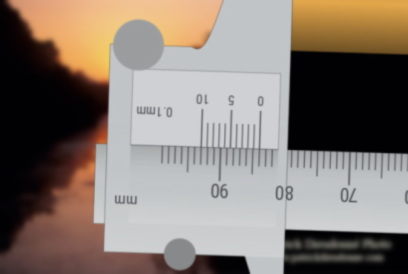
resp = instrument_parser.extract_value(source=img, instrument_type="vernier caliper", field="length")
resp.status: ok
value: 84.0 mm
